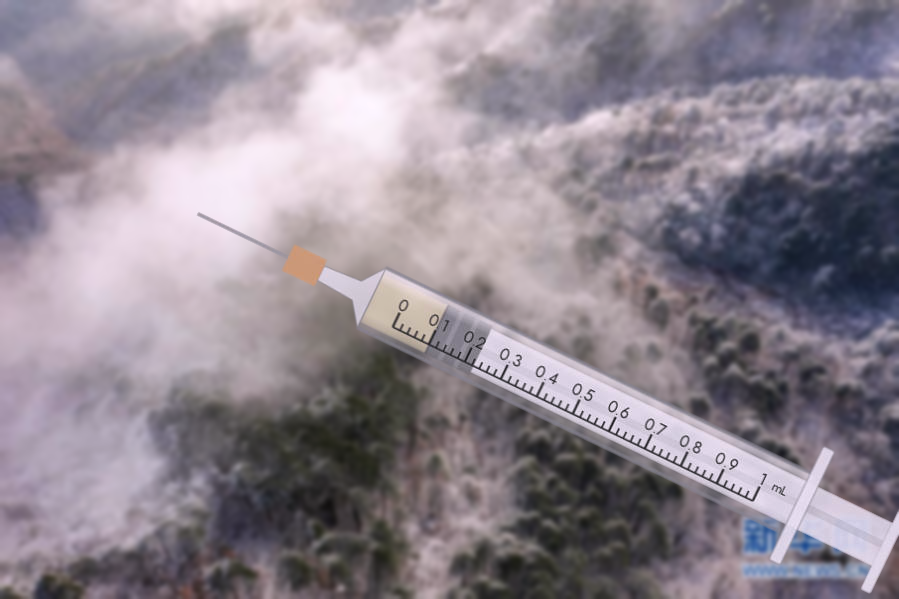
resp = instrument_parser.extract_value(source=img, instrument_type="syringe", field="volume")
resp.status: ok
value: 0.1 mL
